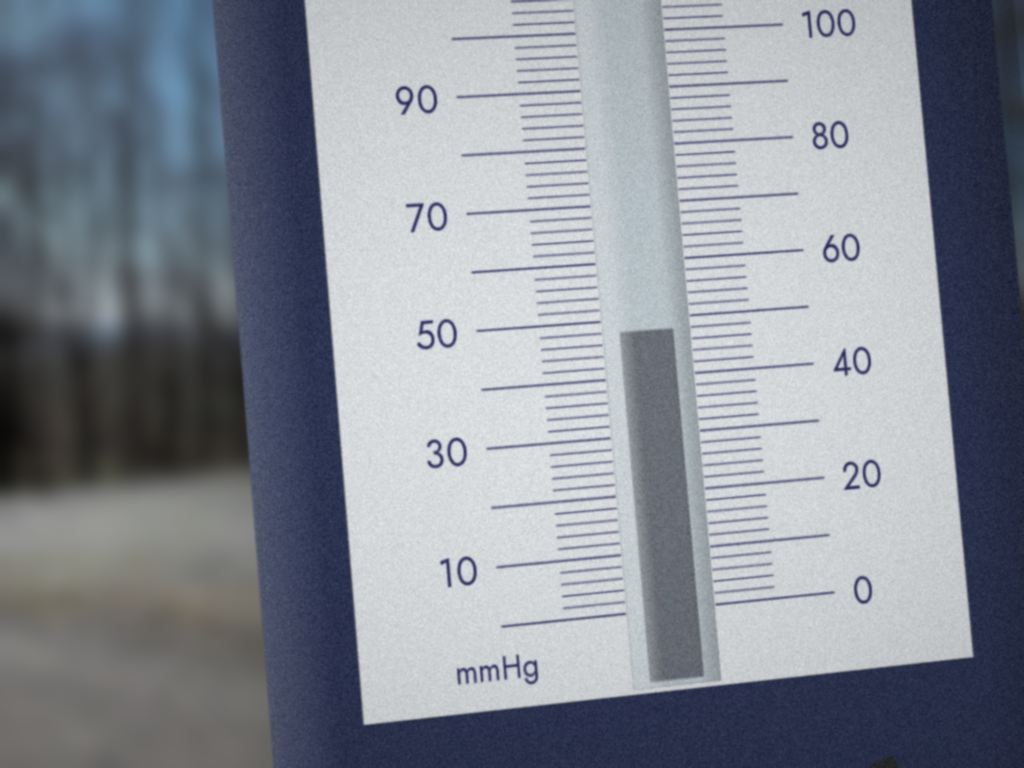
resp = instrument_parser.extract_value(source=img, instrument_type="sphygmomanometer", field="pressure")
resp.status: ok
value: 48 mmHg
